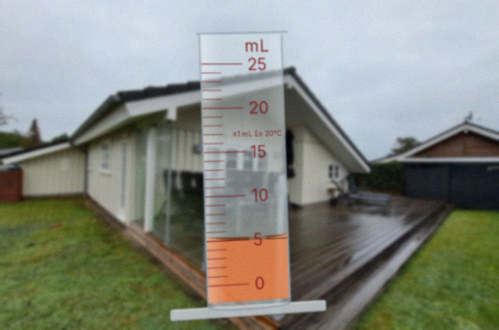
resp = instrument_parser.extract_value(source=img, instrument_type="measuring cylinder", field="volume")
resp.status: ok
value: 5 mL
